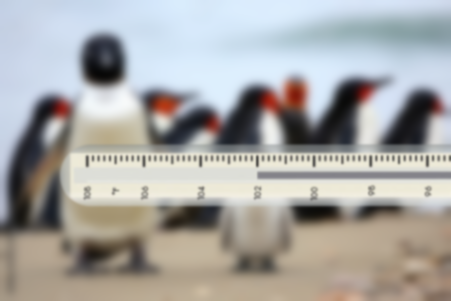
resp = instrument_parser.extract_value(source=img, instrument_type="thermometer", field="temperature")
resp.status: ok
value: 102 °F
